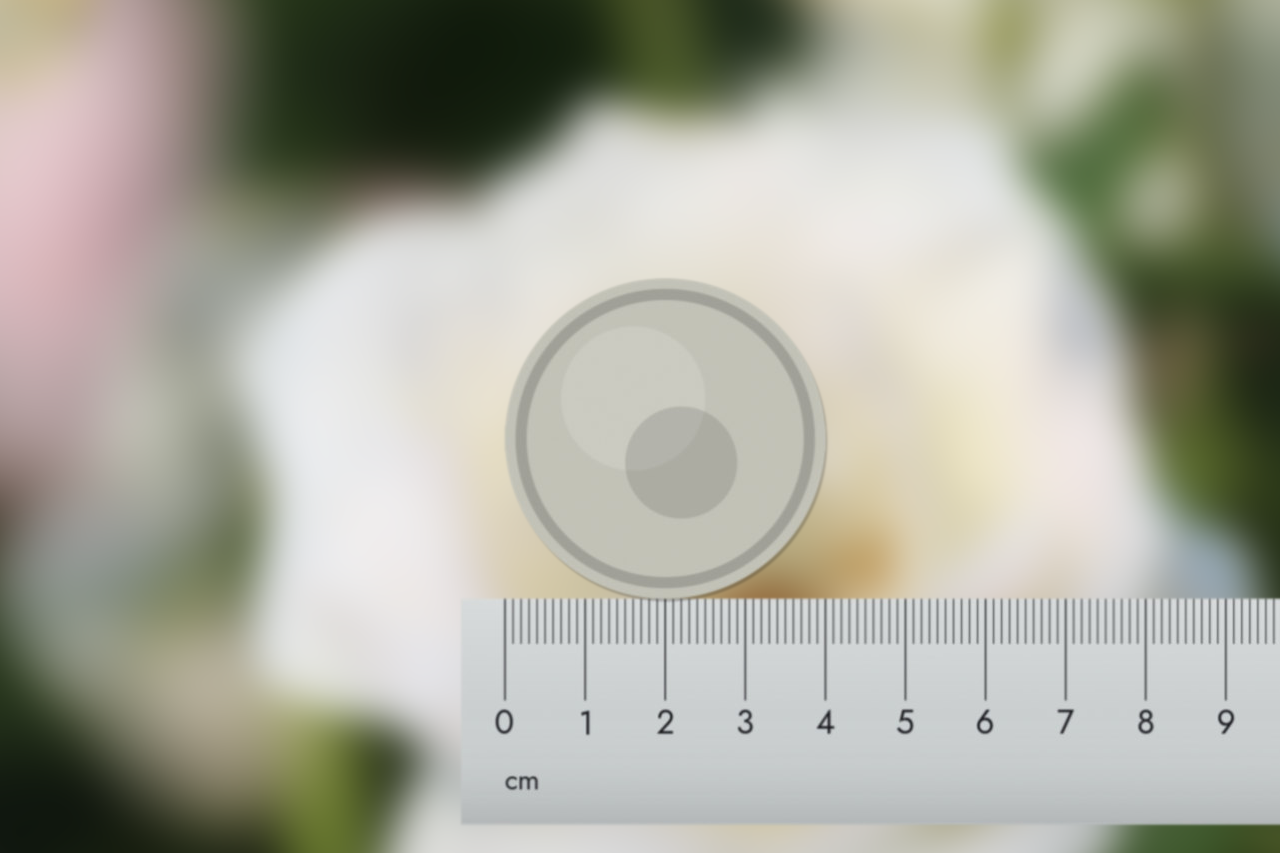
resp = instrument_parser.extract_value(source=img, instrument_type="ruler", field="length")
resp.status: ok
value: 4 cm
